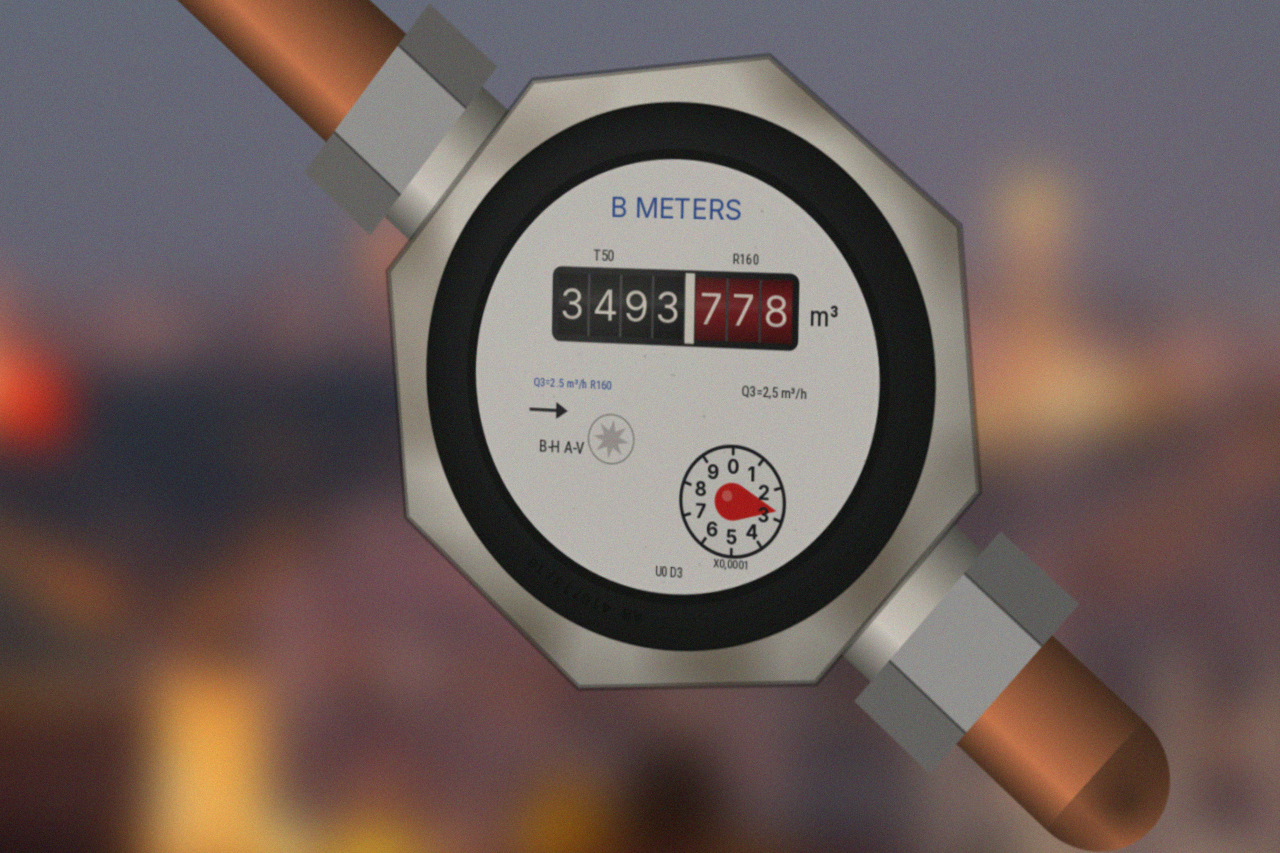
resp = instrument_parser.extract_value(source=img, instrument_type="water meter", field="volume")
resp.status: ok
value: 3493.7782 m³
